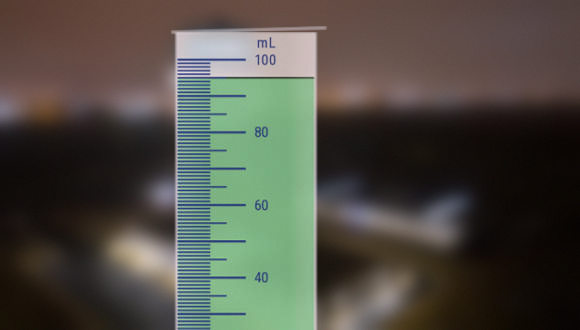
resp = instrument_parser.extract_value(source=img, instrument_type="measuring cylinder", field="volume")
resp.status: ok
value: 95 mL
